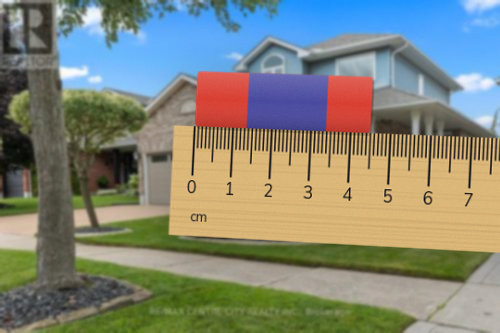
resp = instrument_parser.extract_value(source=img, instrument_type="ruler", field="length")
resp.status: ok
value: 4.5 cm
